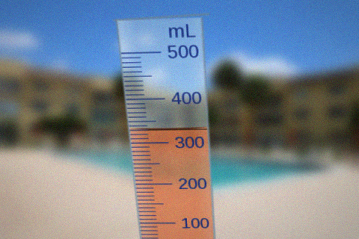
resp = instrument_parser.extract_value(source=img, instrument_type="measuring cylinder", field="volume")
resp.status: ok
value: 330 mL
